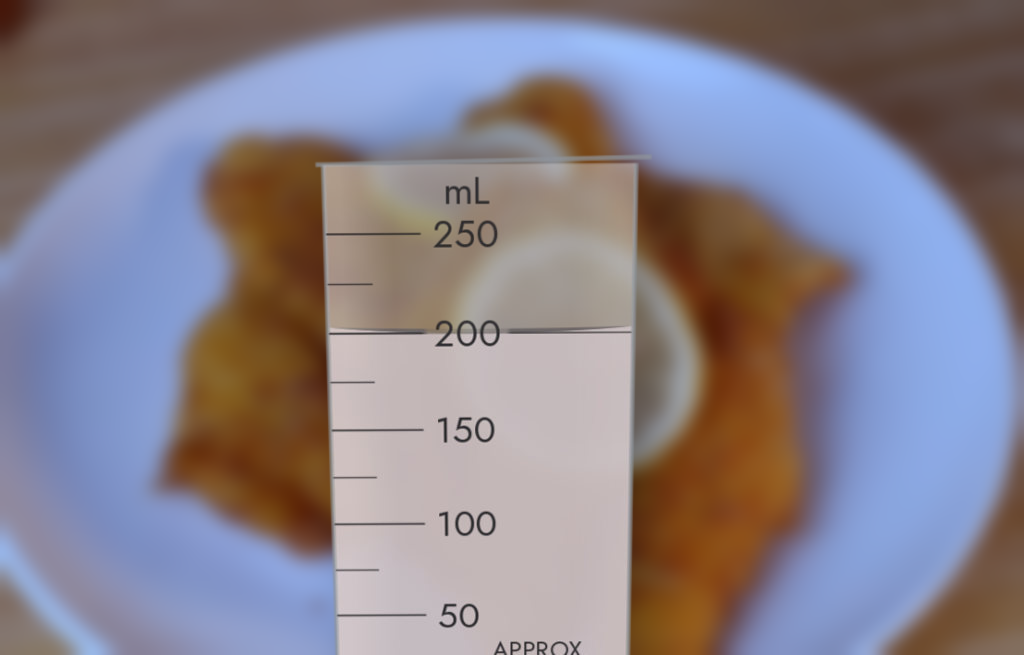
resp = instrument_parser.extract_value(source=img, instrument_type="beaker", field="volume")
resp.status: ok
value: 200 mL
